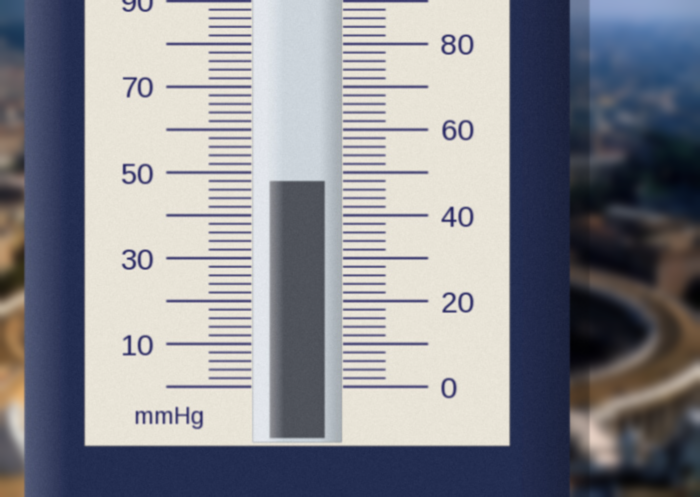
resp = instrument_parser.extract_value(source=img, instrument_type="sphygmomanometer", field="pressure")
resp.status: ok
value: 48 mmHg
